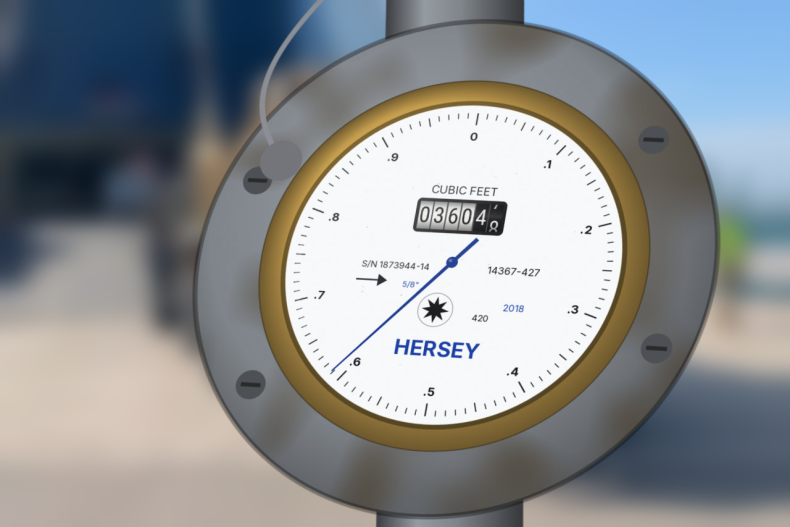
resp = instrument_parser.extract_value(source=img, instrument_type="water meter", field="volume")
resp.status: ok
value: 36047.61 ft³
